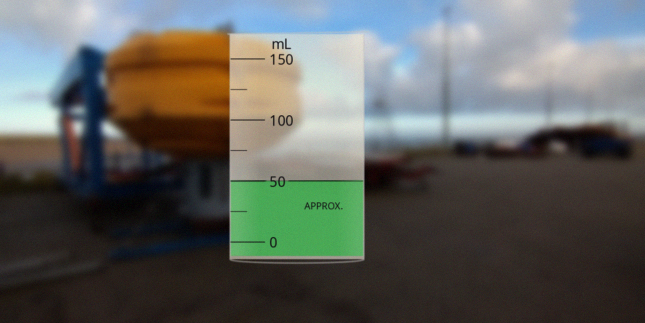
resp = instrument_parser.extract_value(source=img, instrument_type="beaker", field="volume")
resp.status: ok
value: 50 mL
